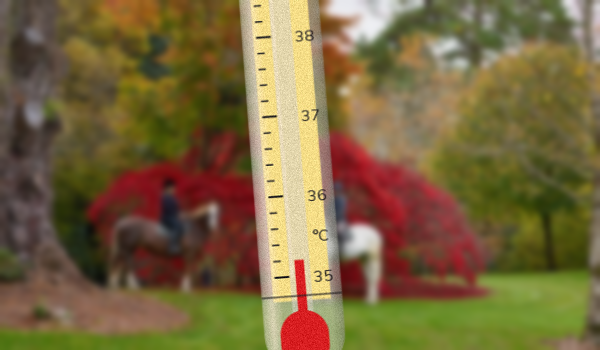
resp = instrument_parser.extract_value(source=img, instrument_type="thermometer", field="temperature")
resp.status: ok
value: 35.2 °C
